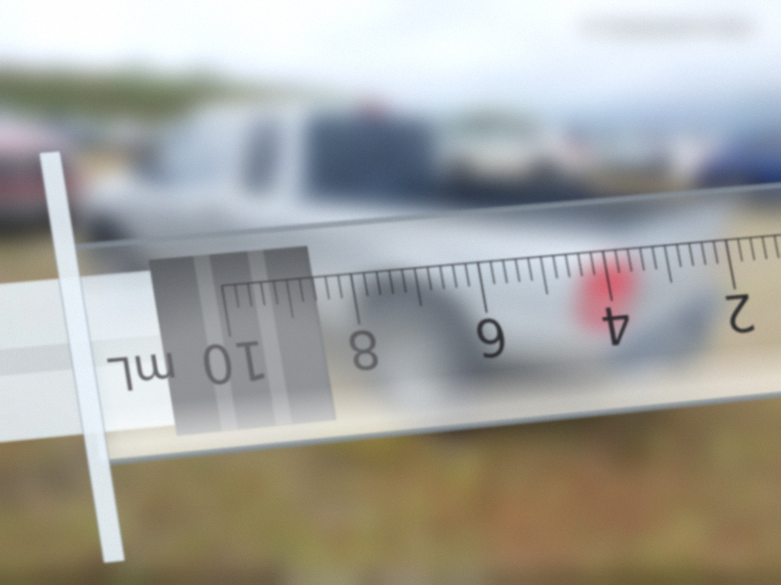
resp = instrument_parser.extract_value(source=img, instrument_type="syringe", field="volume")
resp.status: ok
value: 8.6 mL
